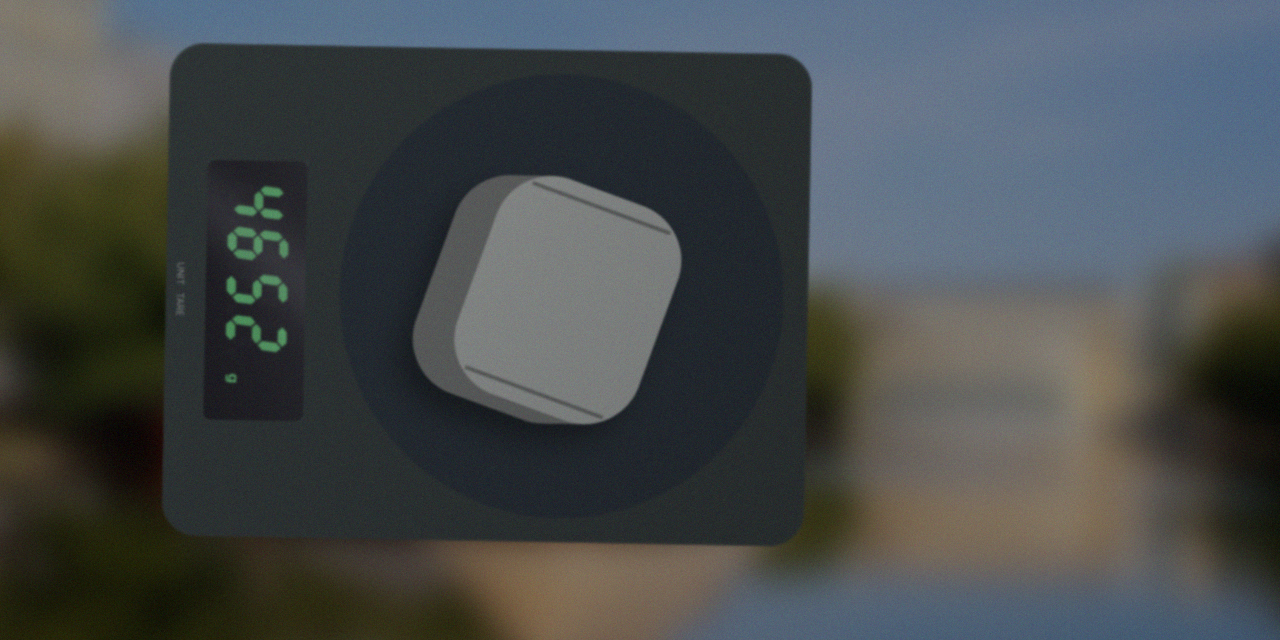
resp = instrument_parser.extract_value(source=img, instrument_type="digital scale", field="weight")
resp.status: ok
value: 4652 g
